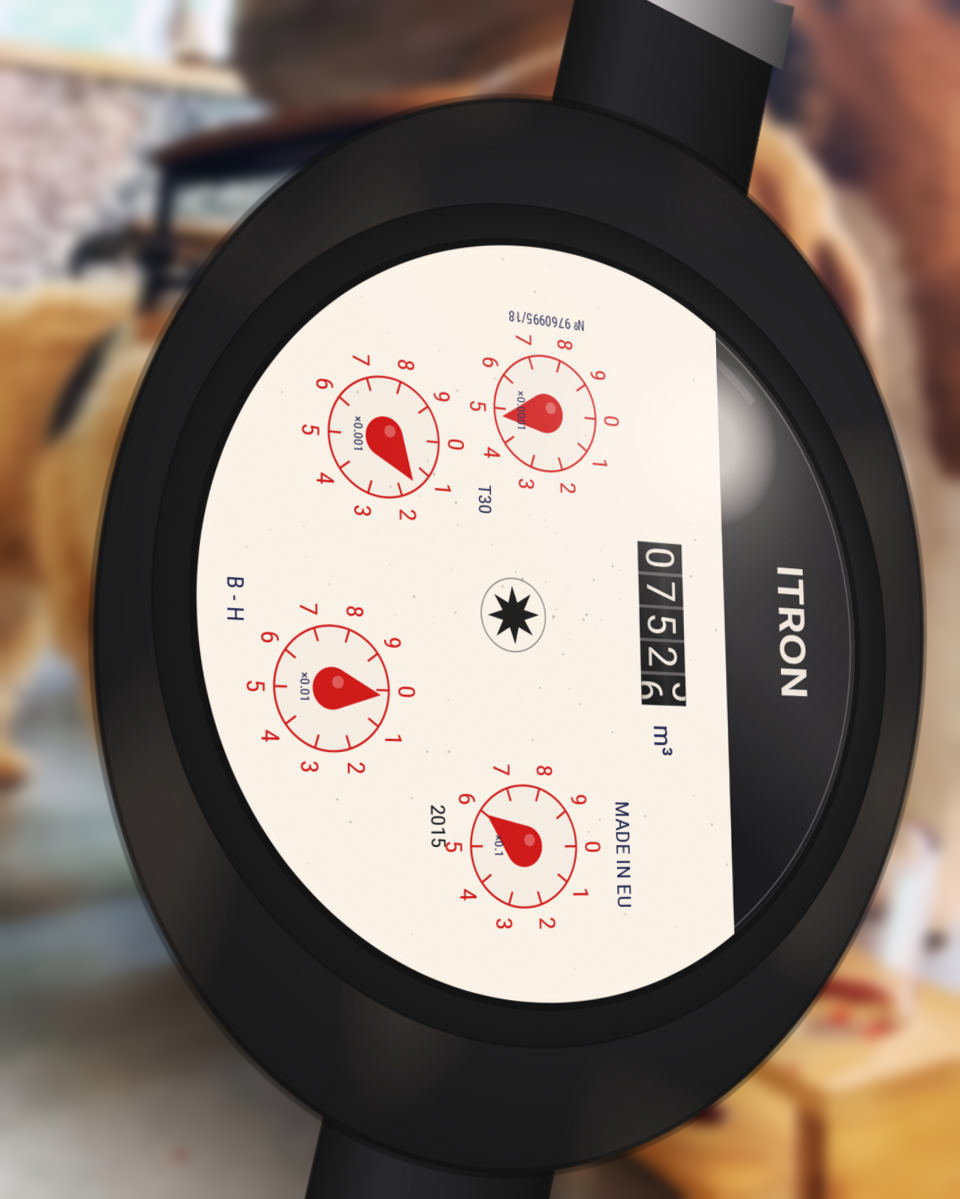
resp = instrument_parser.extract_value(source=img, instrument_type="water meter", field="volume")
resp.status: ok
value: 7525.6014 m³
